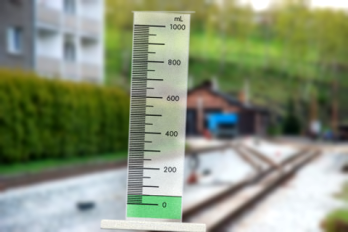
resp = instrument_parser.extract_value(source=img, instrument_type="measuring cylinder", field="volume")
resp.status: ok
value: 50 mL
